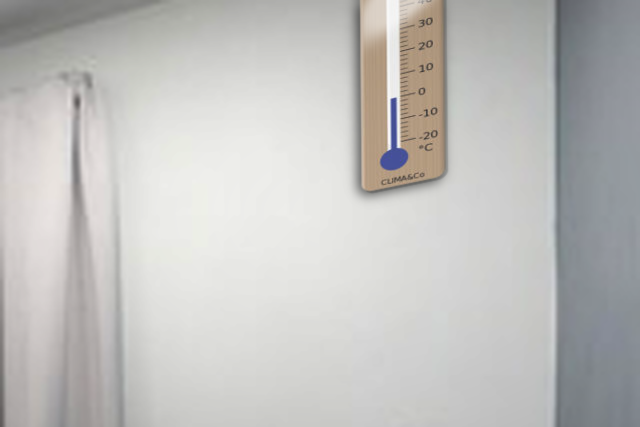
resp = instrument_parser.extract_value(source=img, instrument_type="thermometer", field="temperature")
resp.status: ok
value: 0 °C
